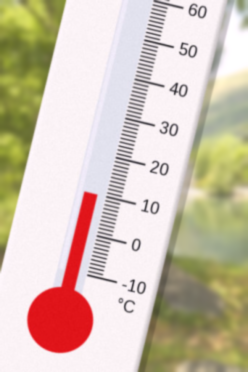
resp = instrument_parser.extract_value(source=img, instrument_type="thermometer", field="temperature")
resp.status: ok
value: 10 °C
